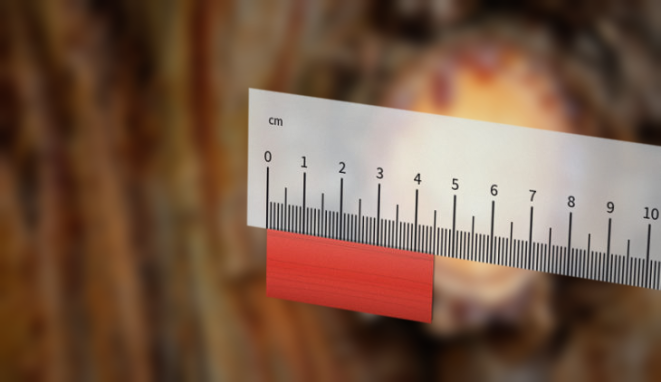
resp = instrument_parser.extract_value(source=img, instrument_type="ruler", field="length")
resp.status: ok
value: 4.5 cm
